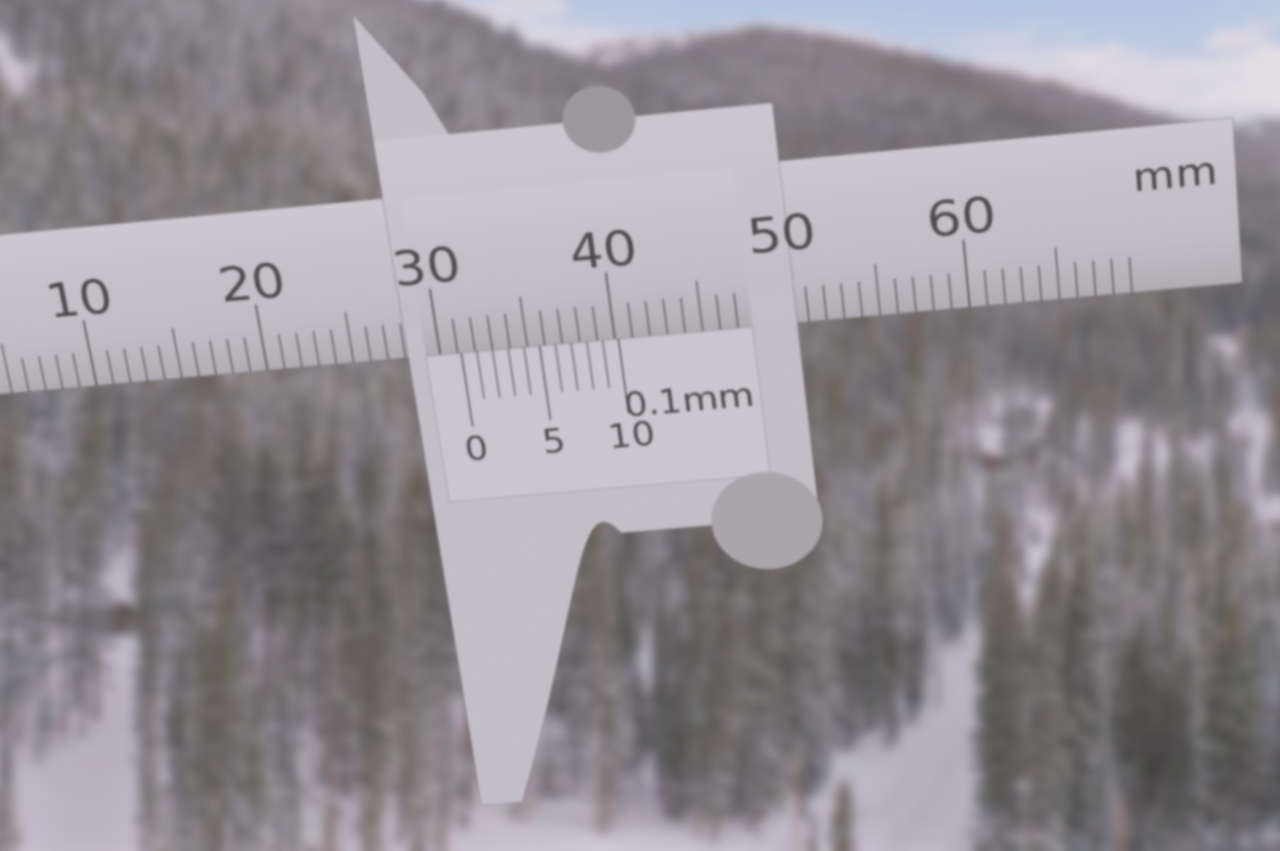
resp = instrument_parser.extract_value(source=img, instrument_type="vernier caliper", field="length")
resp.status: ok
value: 31.2 mm
